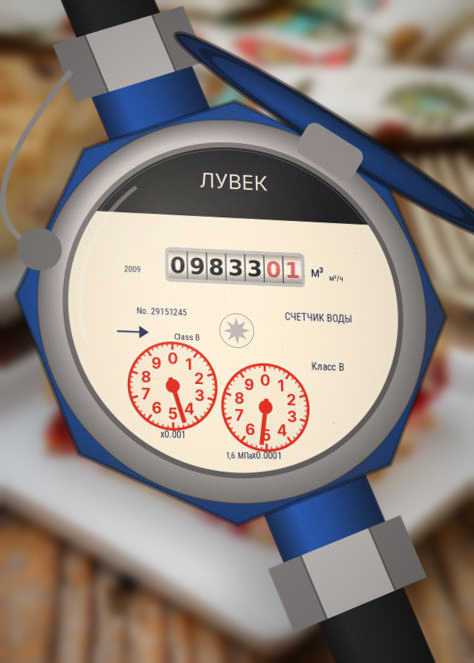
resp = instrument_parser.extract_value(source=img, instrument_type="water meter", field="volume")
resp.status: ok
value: 9833.0145 m³
